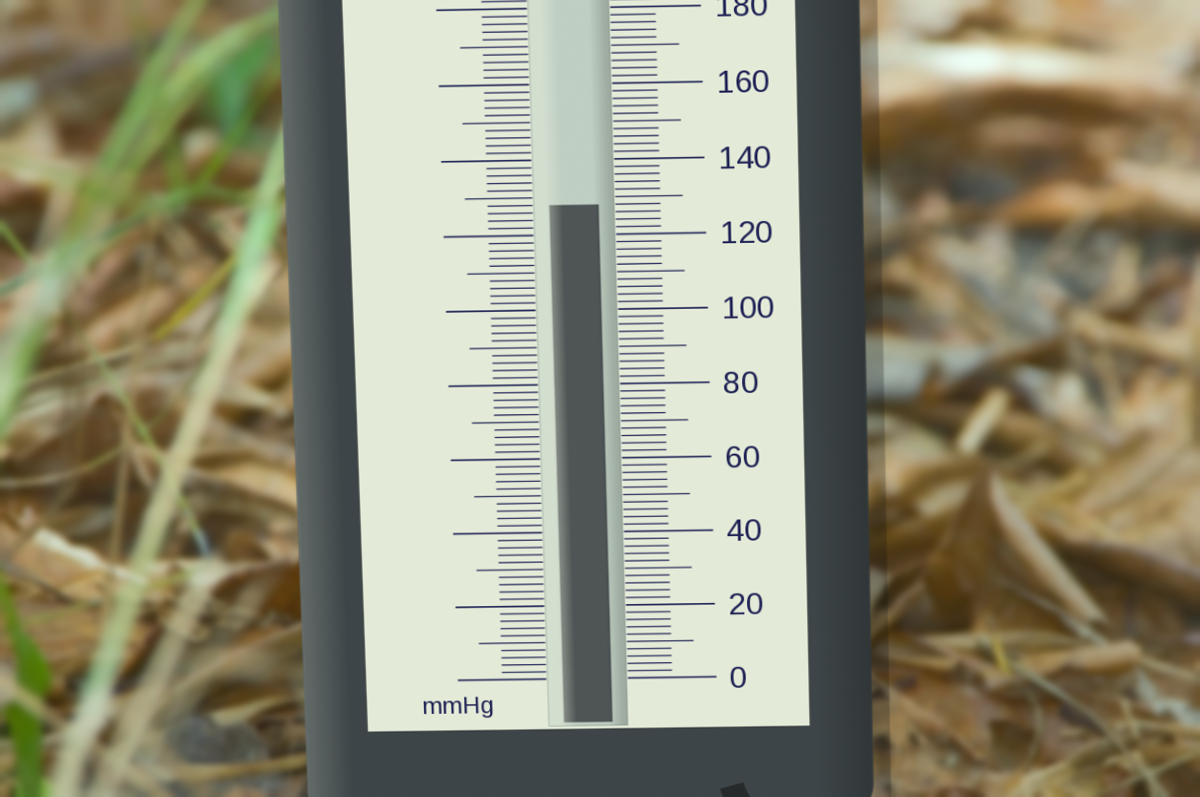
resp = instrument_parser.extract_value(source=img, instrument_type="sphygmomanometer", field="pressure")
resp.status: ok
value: 128 mmHg
